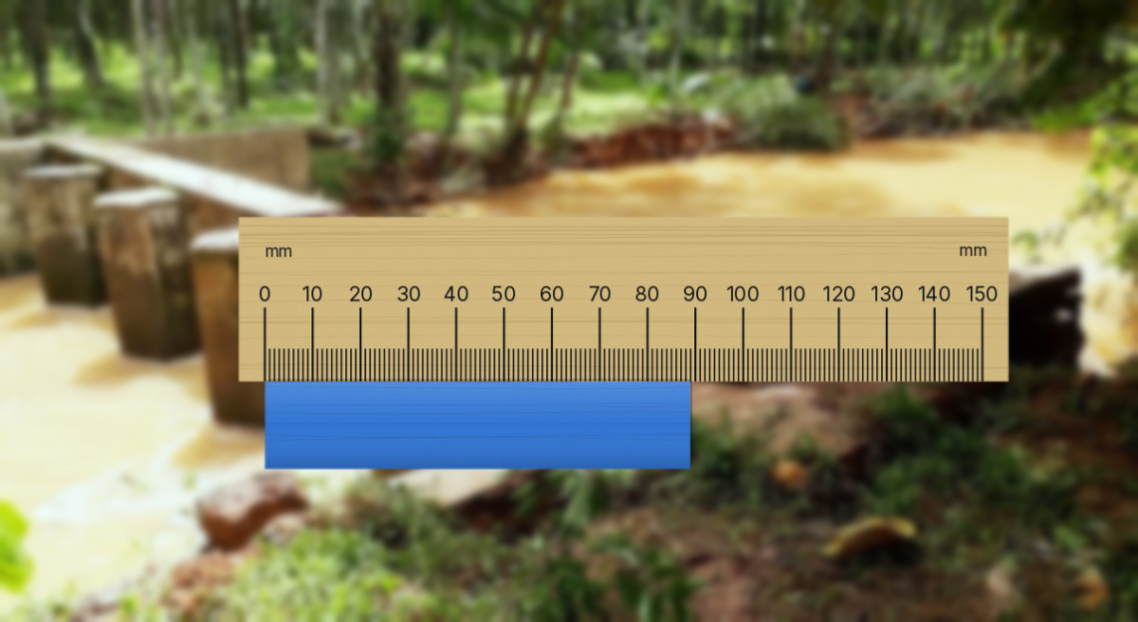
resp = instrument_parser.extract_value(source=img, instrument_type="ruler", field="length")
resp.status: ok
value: 89 mm
